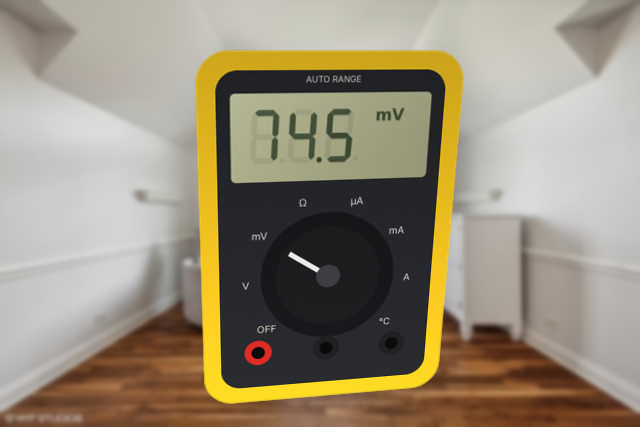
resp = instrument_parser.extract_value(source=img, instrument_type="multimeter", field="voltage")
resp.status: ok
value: 74.5 mV
